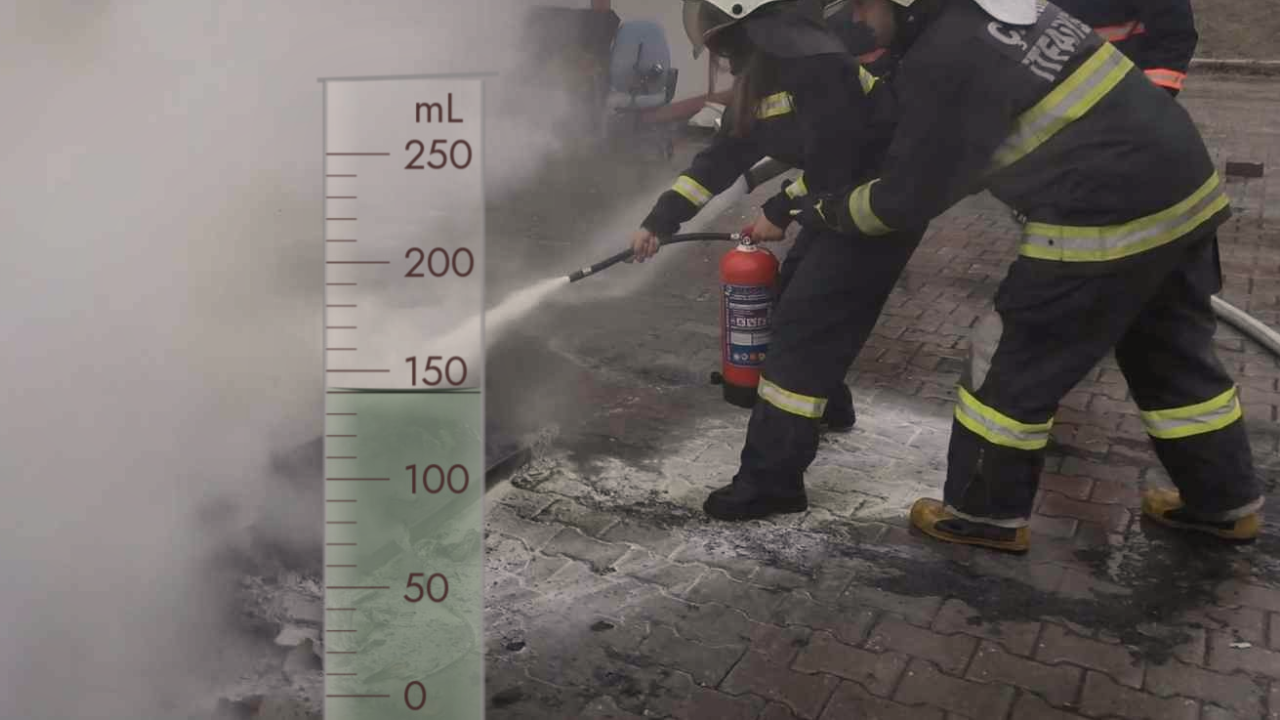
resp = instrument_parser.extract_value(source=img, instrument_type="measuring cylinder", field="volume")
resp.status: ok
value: 140 mL
